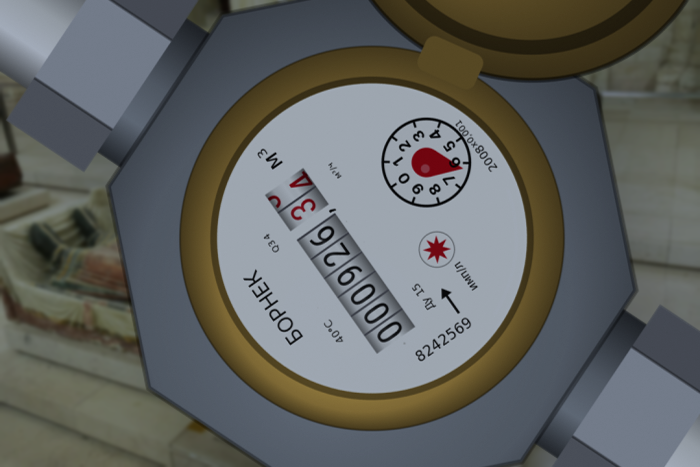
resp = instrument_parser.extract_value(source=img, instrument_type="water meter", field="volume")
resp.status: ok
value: 926.336 m³
